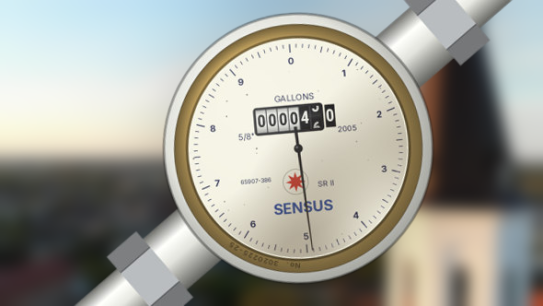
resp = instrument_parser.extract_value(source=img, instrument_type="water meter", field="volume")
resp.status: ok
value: 454.9 gal
